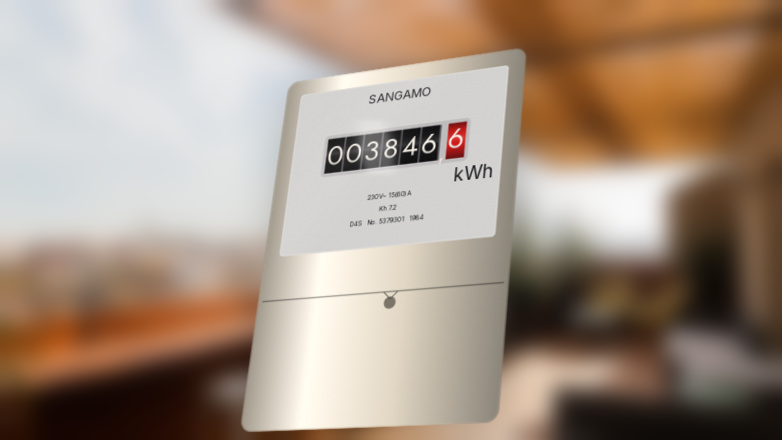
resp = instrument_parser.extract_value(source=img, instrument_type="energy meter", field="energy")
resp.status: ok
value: 3846.6 kWh
